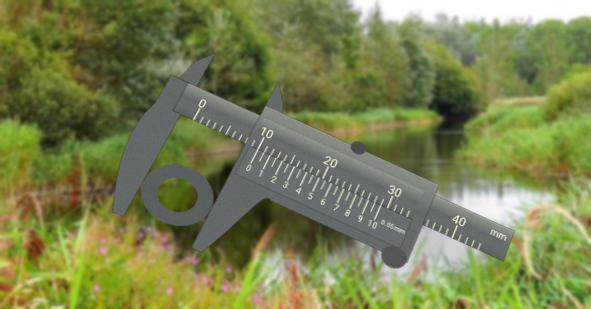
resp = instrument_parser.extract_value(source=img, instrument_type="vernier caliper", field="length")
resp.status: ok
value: 10.0 mm
